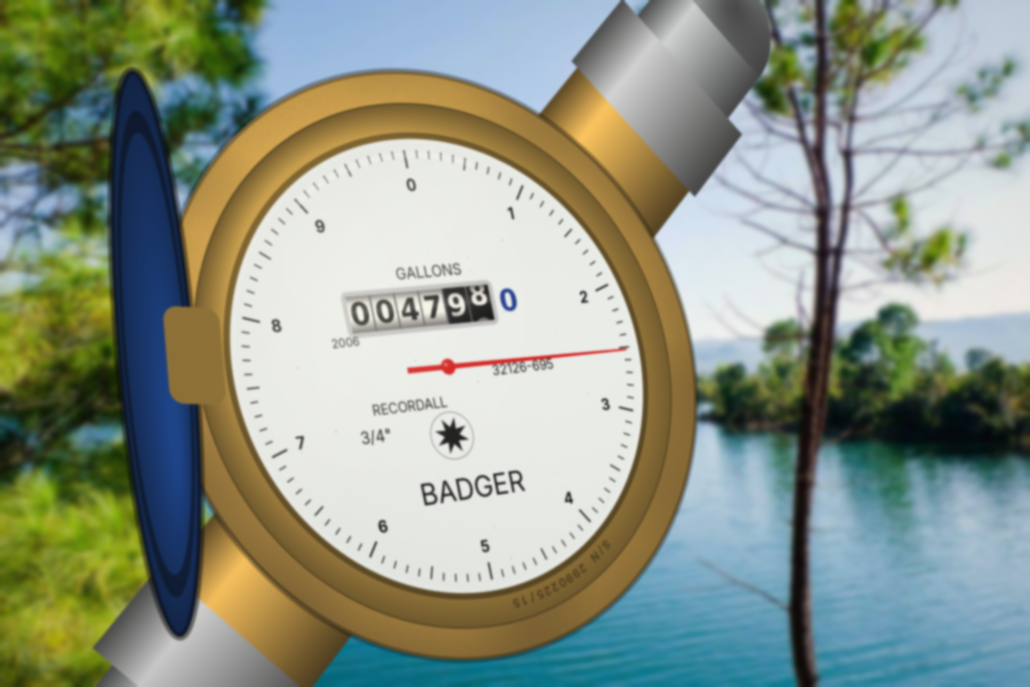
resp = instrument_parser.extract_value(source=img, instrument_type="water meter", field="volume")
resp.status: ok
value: 47982.5 gal
